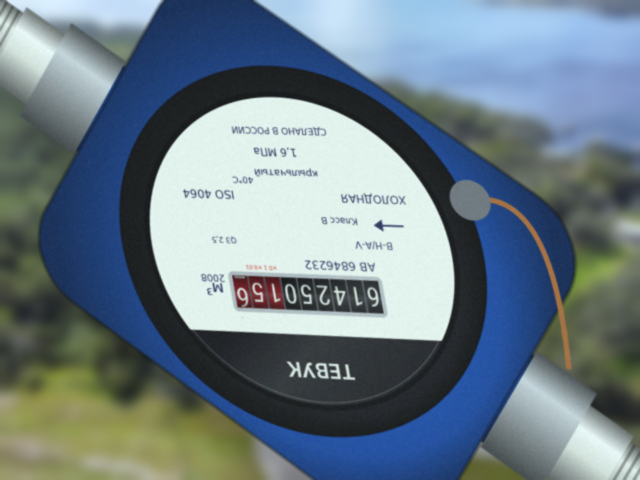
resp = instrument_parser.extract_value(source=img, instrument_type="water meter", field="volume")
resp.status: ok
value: 614250.156 m³
